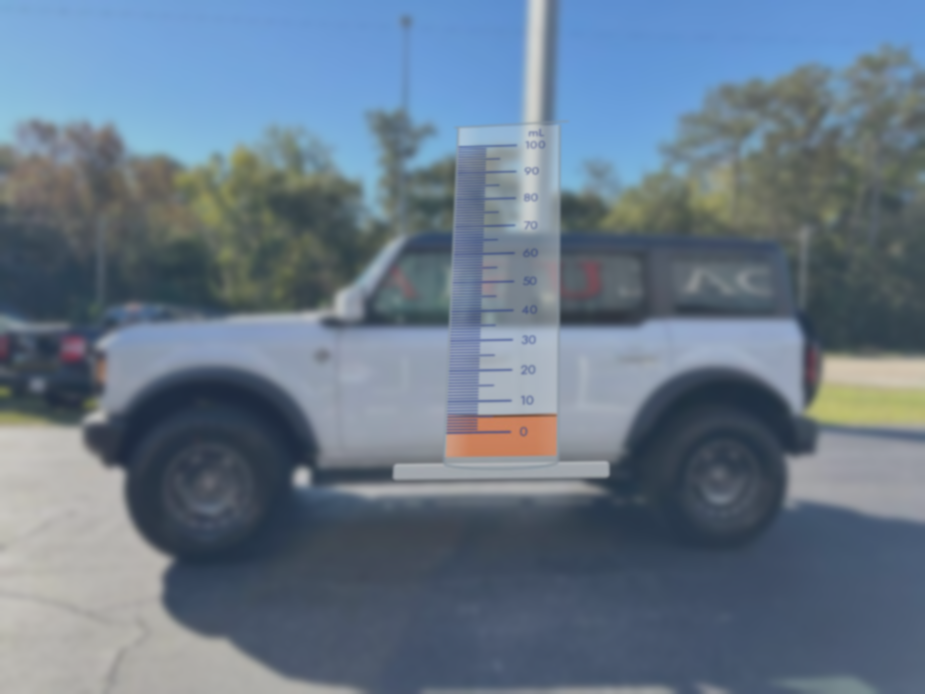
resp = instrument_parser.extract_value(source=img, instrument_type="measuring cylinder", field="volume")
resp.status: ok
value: 5 mL
